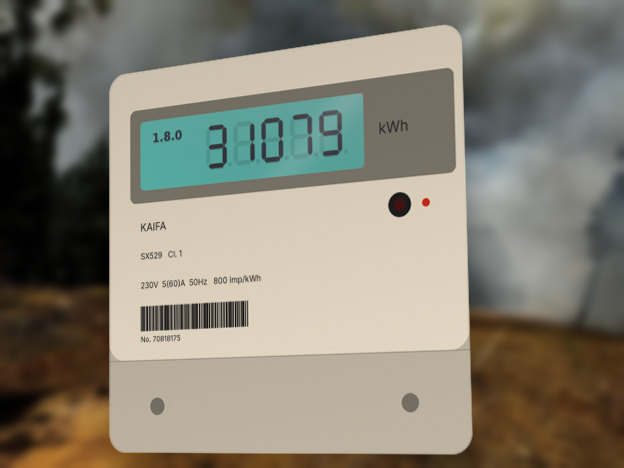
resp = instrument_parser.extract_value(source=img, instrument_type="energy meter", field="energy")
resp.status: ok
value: 31079 kWh
